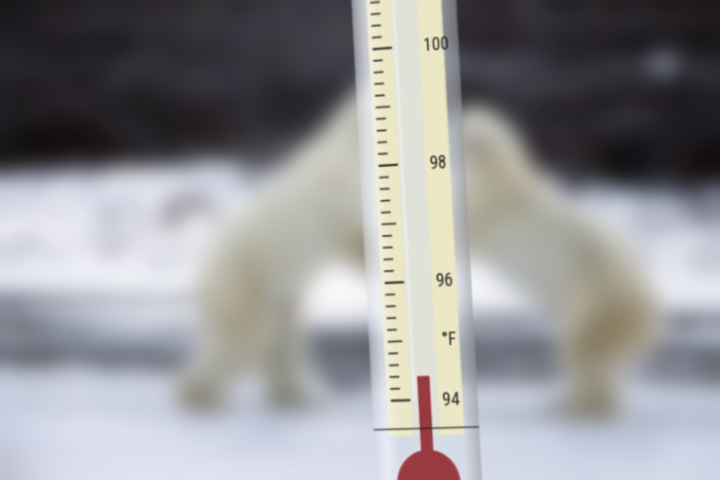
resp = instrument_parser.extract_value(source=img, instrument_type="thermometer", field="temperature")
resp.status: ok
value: 94.4 °F
